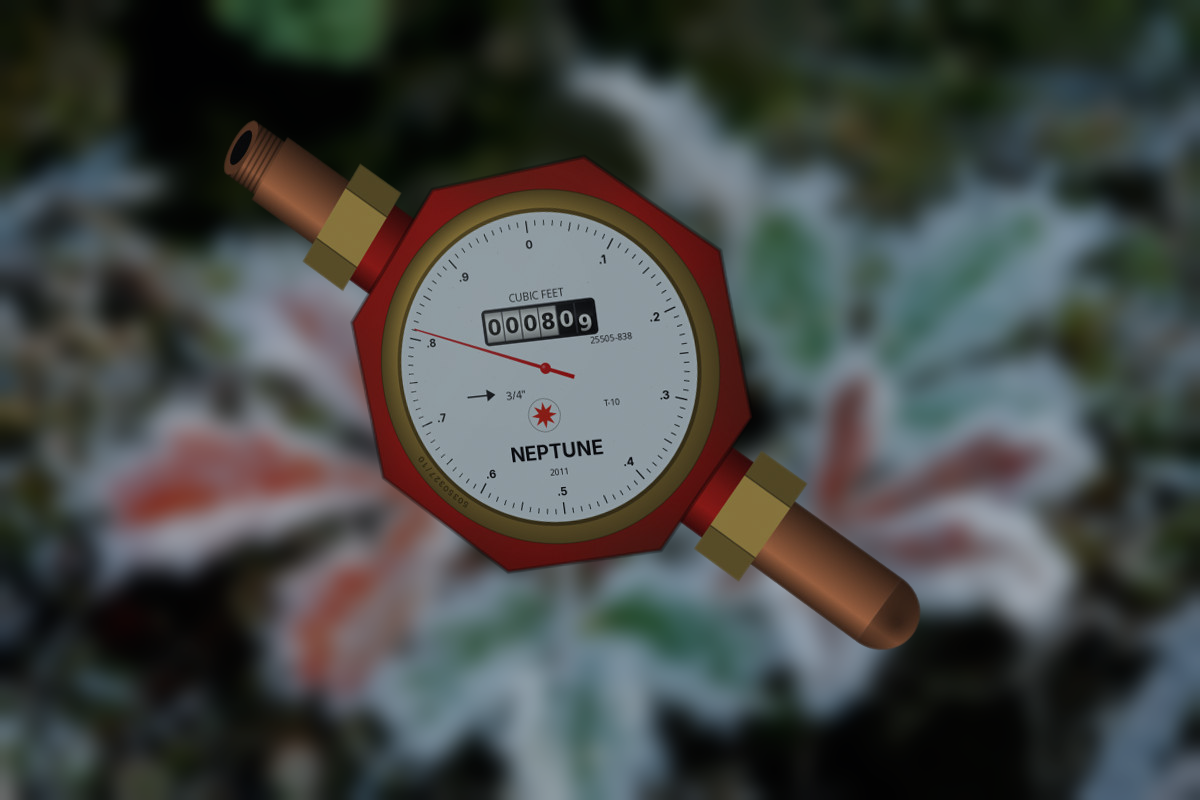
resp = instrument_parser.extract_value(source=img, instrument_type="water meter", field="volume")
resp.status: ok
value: 808.81 ft³
